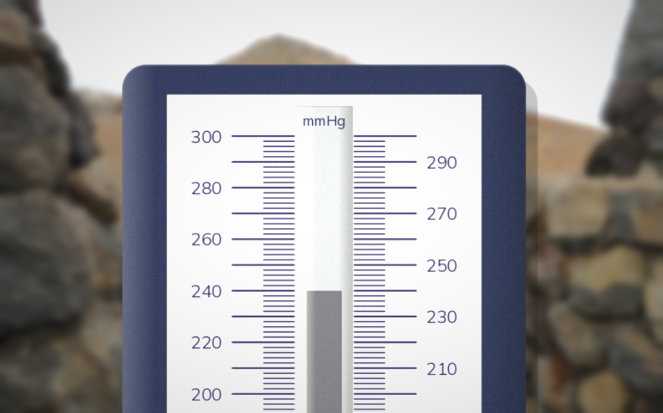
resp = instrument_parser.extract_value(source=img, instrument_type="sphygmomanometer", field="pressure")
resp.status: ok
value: 240 mmHg
